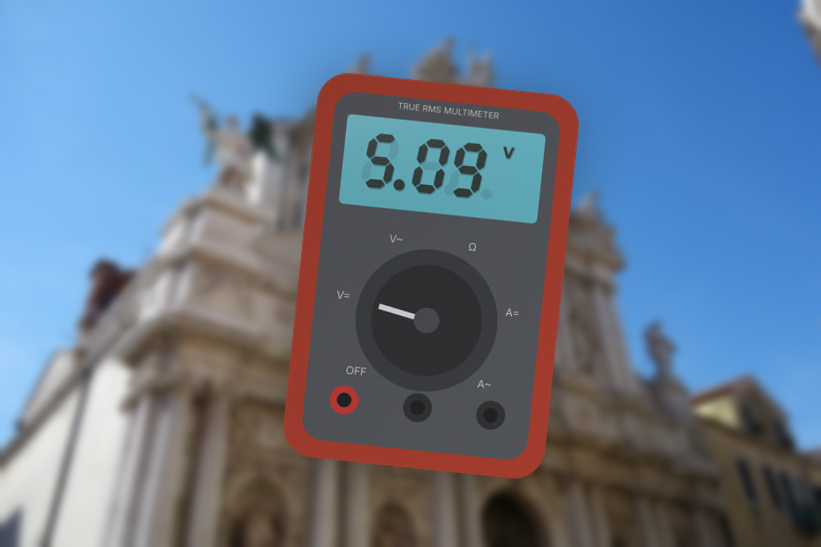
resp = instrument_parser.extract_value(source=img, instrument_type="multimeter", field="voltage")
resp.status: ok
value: 5.09 V
